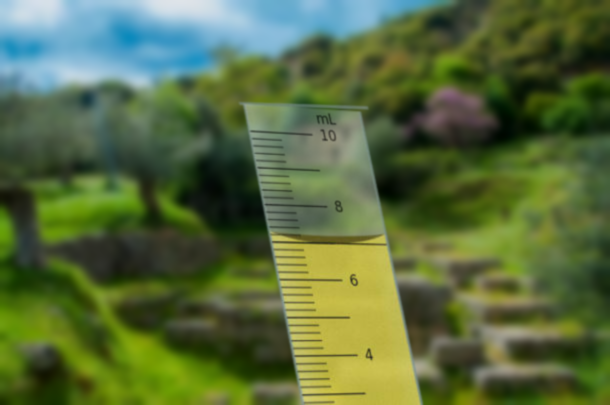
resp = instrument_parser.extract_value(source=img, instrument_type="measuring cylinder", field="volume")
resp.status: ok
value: 7 mL
